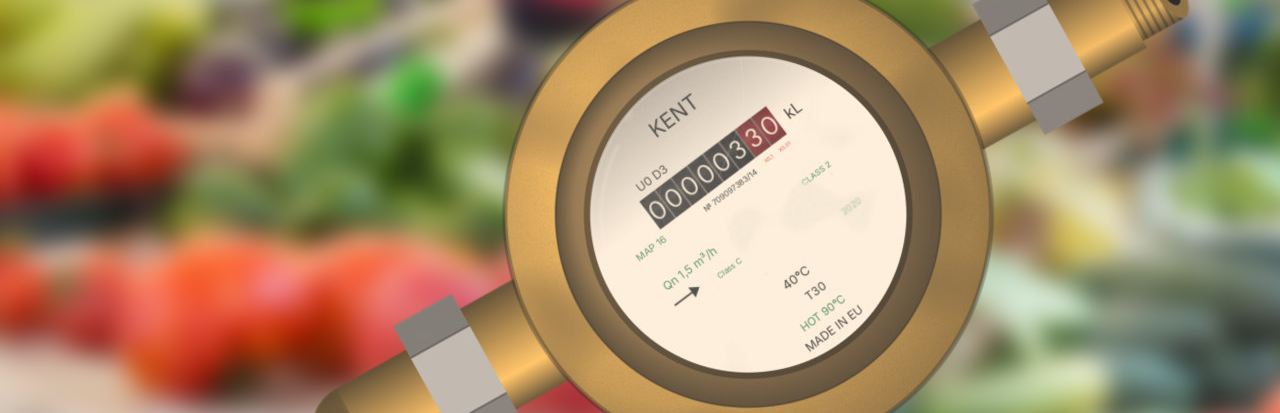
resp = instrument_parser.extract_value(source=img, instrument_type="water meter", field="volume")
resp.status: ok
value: 3.30 kL
